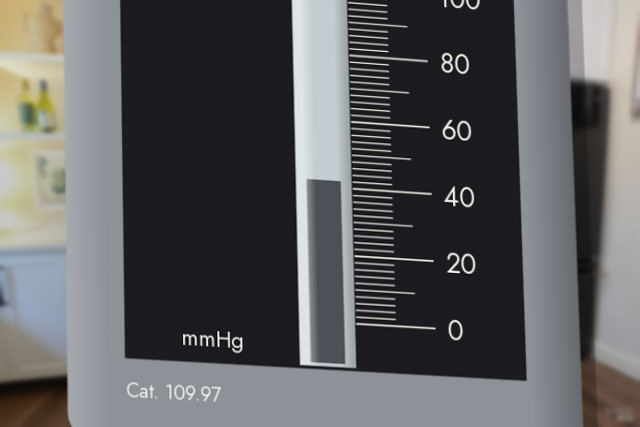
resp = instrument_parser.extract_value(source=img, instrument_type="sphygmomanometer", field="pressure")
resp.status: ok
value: 42 mmHg
